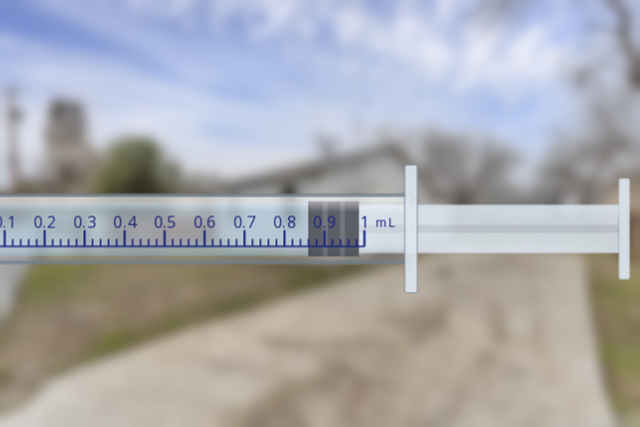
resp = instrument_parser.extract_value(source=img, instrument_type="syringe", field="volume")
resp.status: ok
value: 0.86 mL
